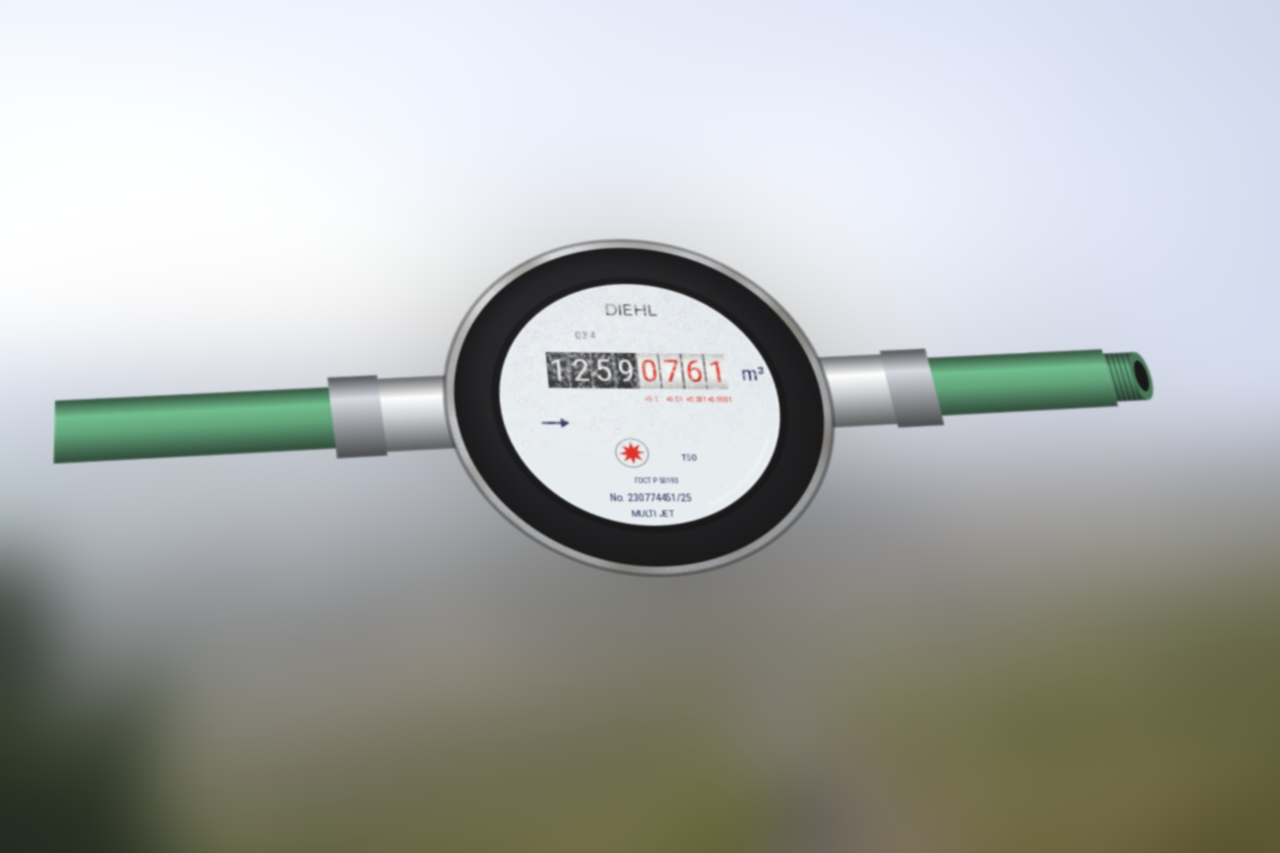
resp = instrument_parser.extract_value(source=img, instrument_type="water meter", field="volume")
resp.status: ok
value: 1259.0761 m³
